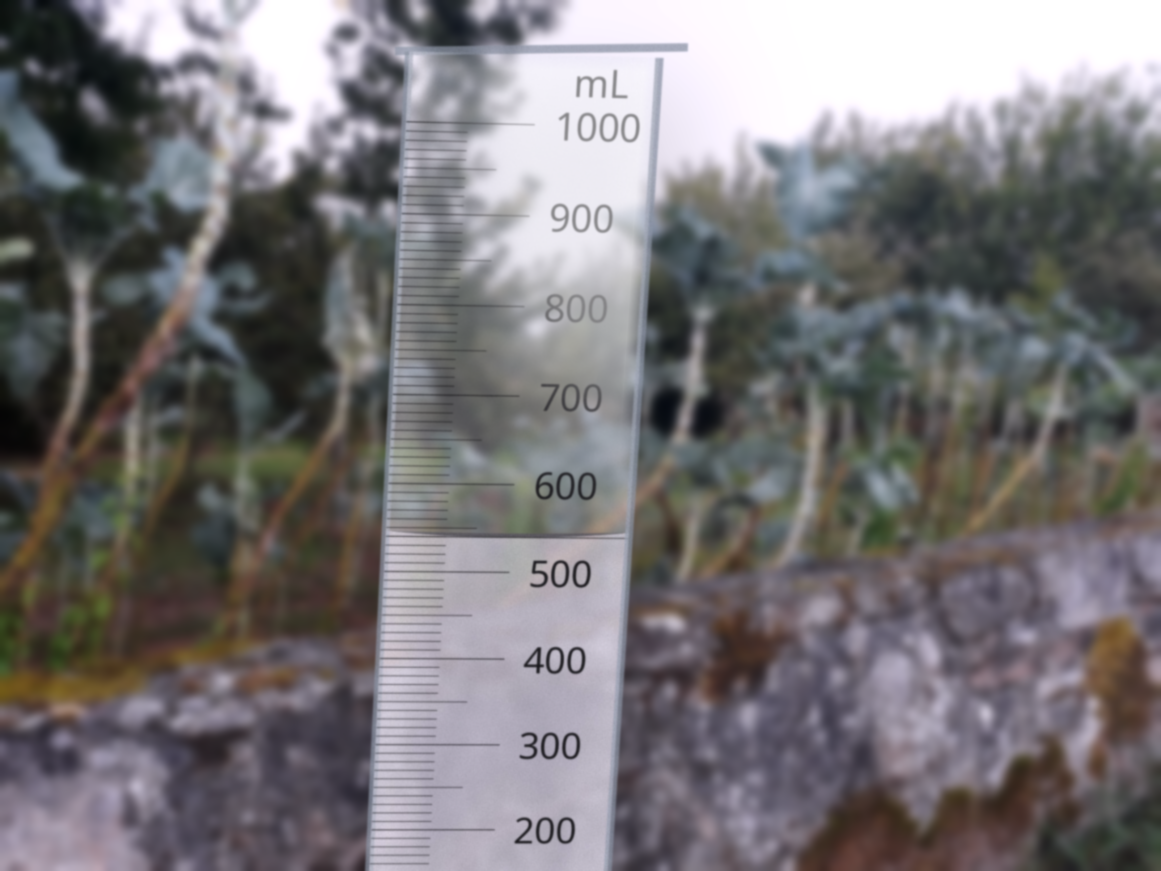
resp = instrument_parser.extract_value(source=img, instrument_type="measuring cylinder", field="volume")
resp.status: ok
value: 540 mL
